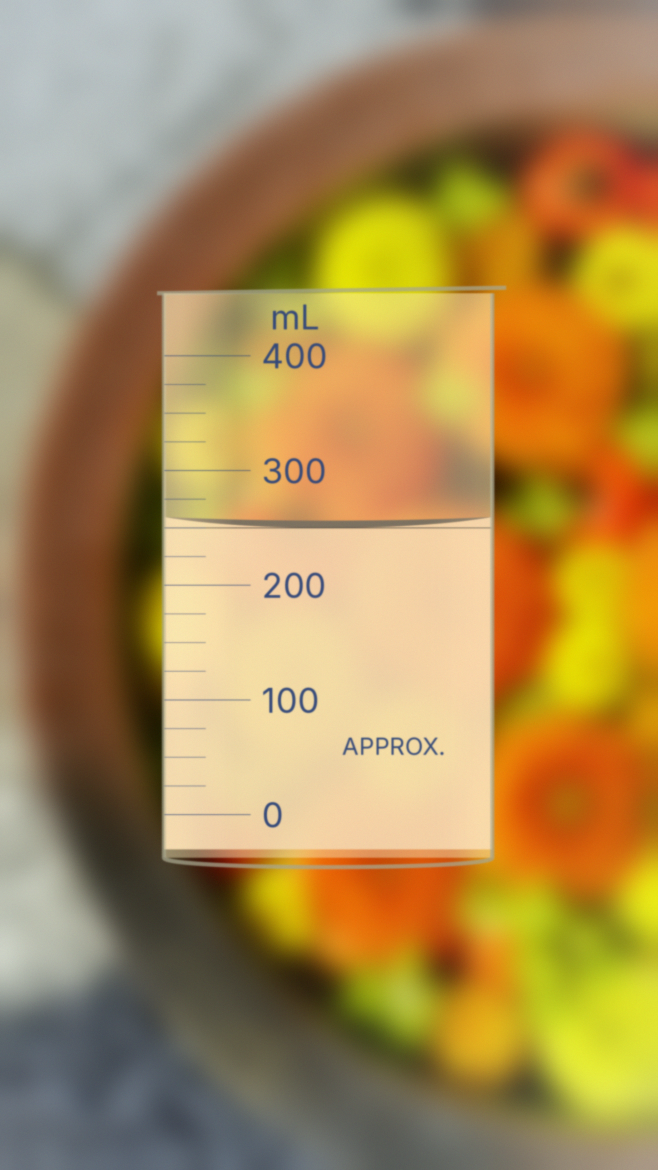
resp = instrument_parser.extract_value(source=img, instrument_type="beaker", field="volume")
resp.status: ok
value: 250 mL
